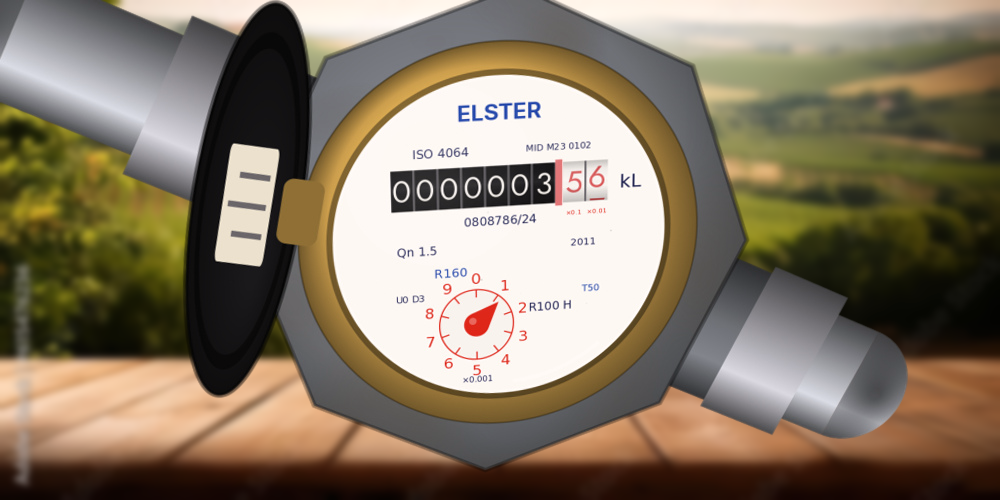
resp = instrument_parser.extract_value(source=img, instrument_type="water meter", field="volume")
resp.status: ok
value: 3.561 kL
